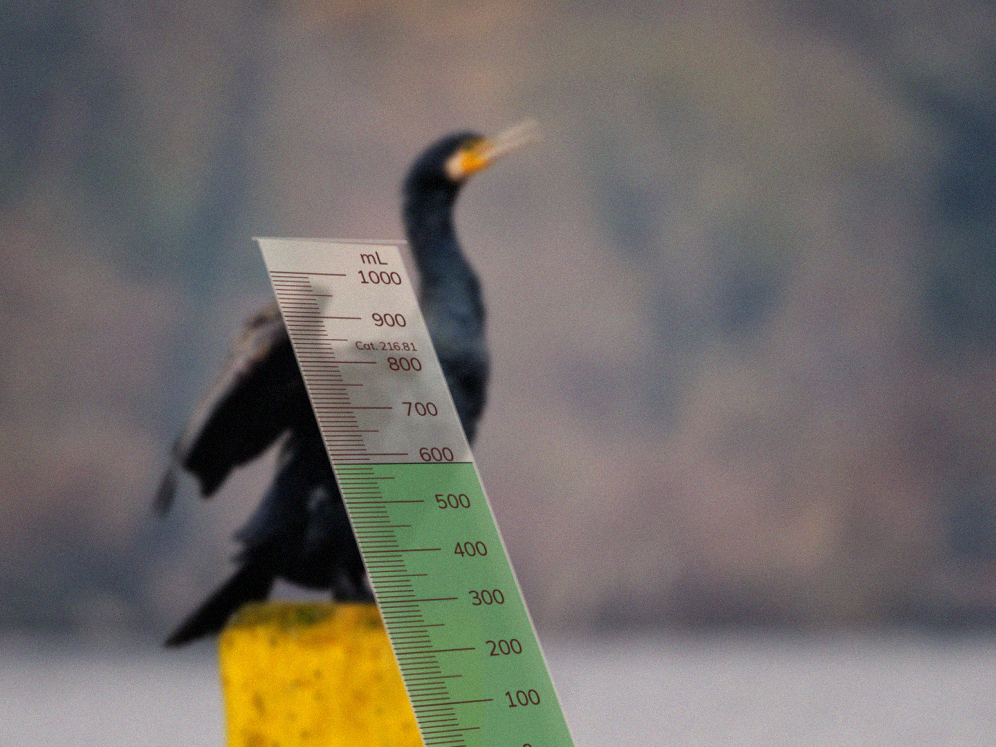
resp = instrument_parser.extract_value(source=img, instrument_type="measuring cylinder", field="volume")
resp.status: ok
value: 580 mL
